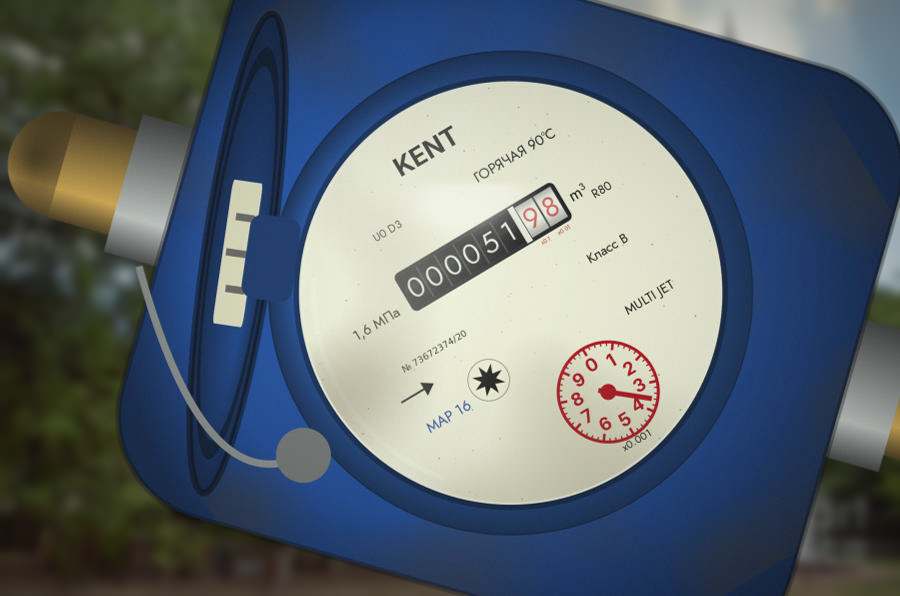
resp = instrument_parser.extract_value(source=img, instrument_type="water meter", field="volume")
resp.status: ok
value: 51.983 m³
